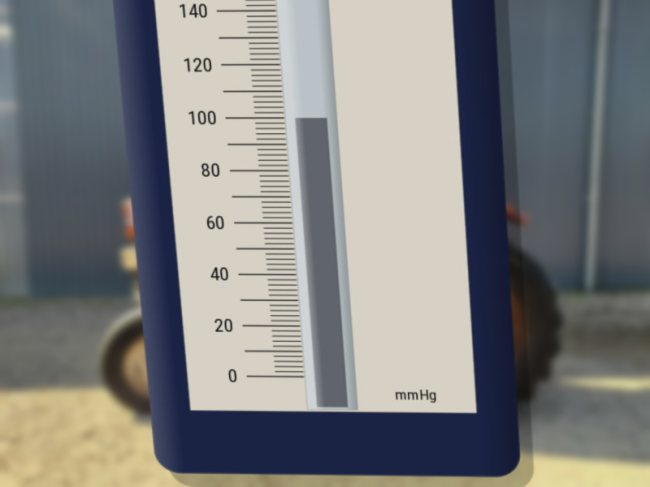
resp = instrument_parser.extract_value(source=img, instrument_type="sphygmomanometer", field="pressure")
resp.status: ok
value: 100 mmHg
